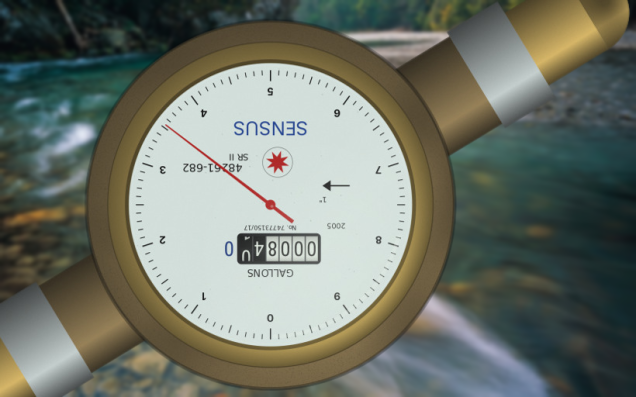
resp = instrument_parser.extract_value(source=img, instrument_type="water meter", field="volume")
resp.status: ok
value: 8403.5 gal
